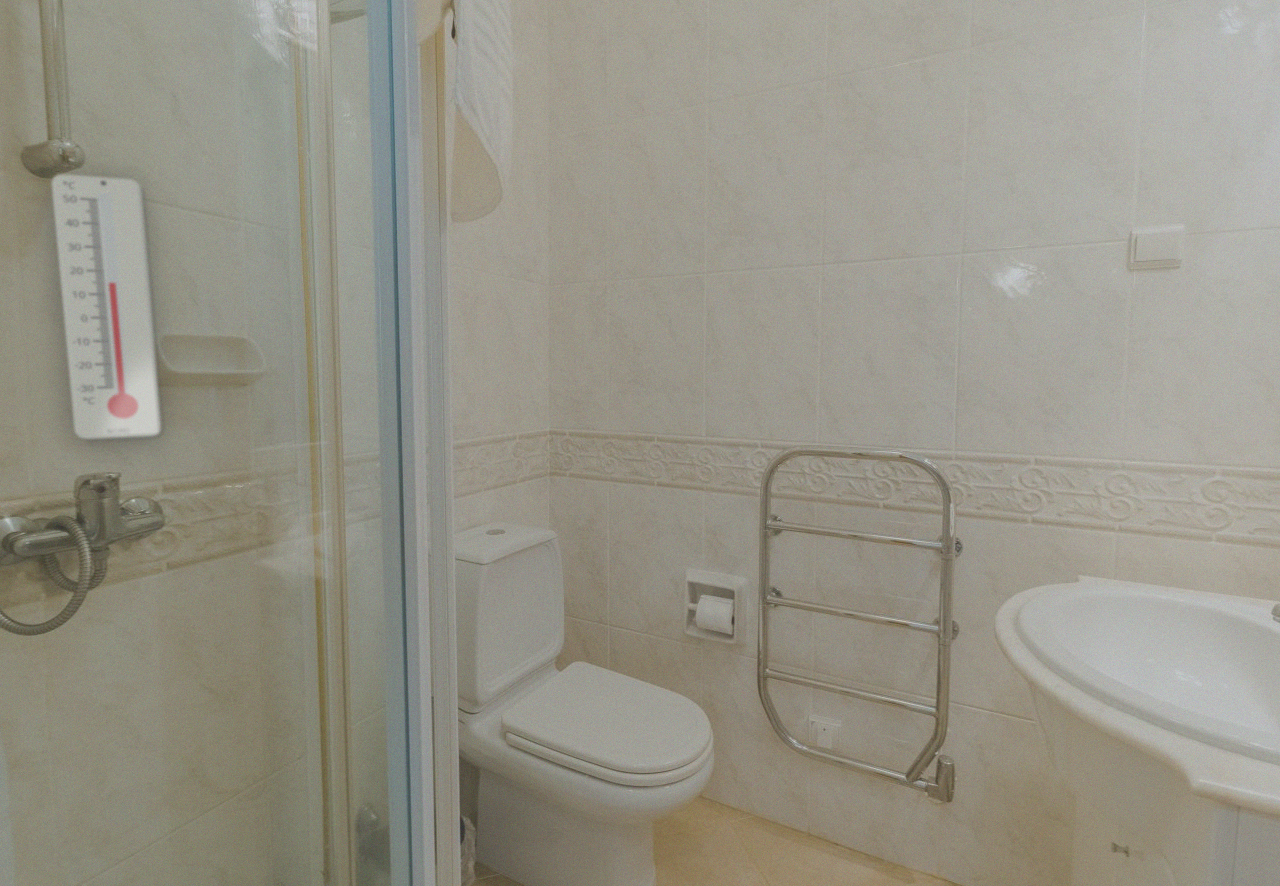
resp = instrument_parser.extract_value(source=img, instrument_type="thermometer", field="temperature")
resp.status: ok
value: 15 °C
